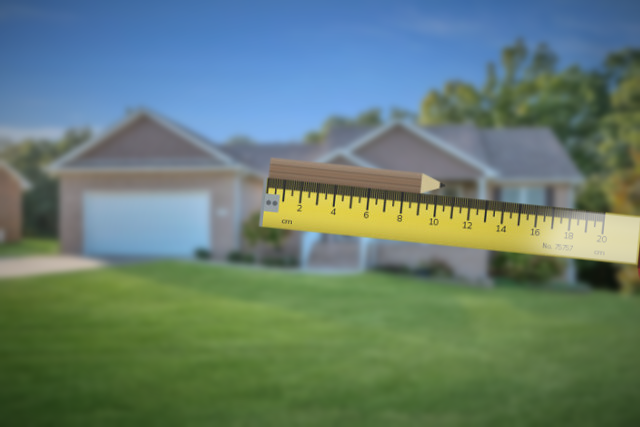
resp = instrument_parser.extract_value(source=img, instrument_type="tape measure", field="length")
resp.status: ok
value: 10.5 cm
